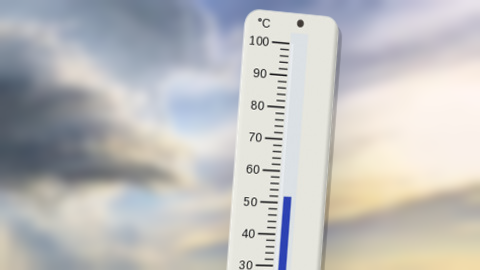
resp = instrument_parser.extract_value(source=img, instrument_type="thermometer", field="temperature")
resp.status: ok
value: 52 °C
